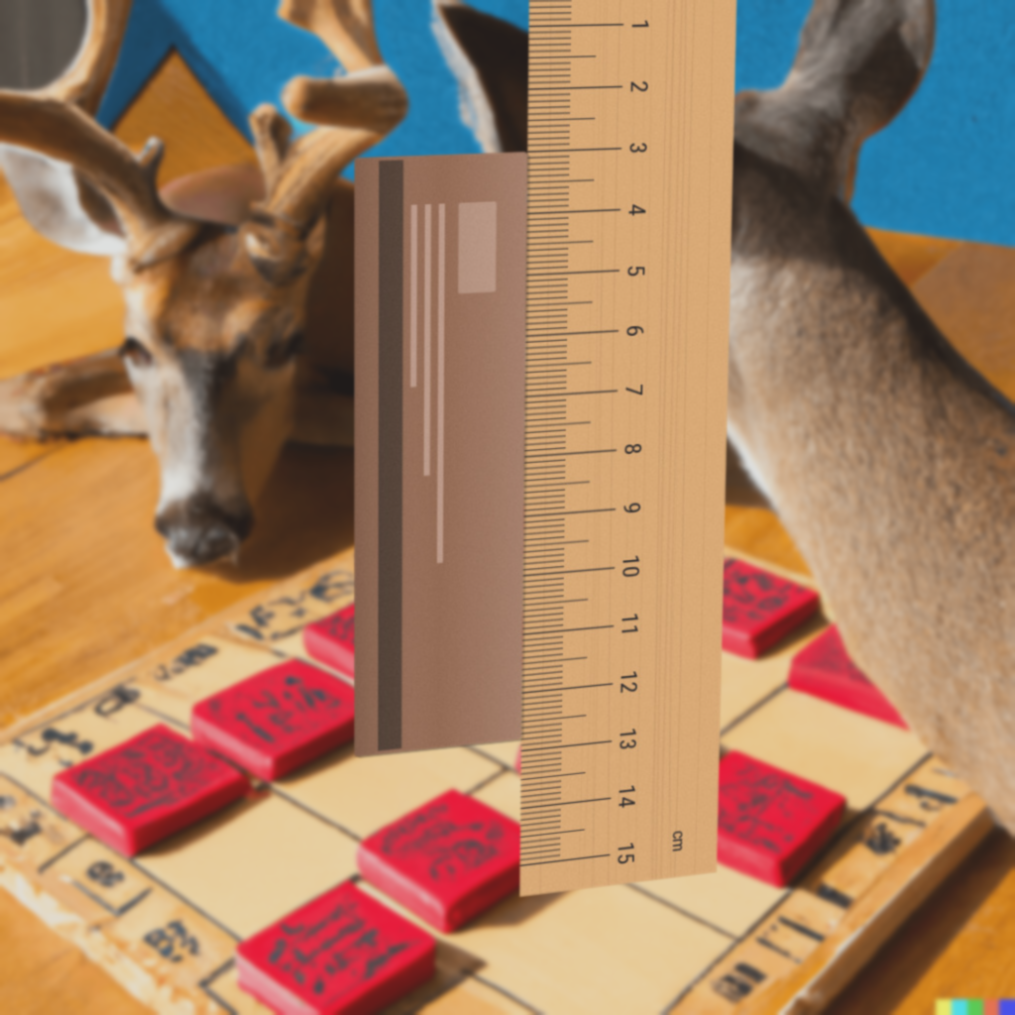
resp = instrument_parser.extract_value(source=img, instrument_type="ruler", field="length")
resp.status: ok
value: 9.8 cm
